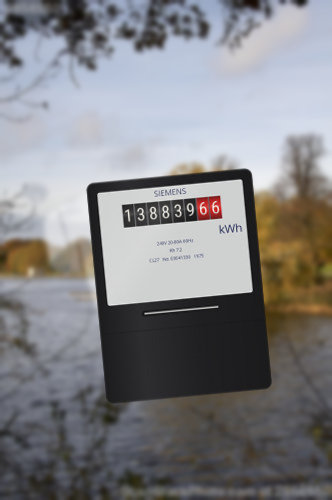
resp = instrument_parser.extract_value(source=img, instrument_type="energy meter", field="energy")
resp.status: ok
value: 138839.66 kWh
